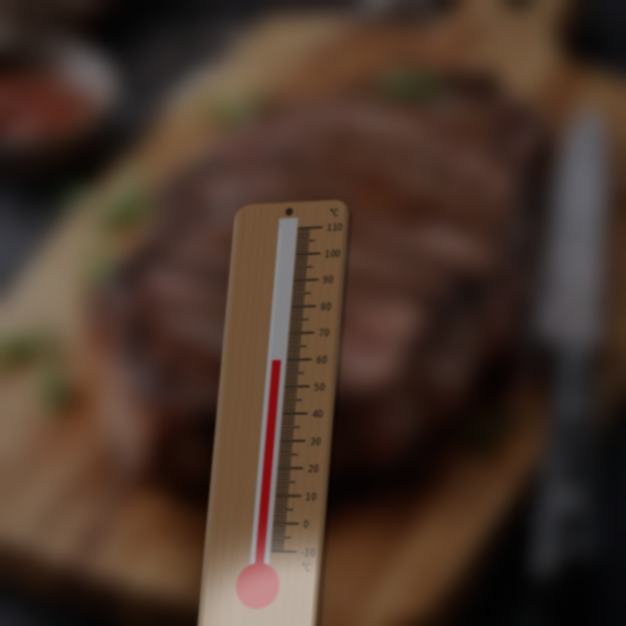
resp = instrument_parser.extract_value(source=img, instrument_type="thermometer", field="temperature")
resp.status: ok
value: 60 °C
